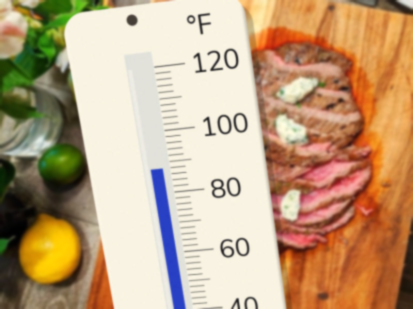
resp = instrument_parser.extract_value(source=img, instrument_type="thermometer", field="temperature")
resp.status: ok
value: 88 °F
